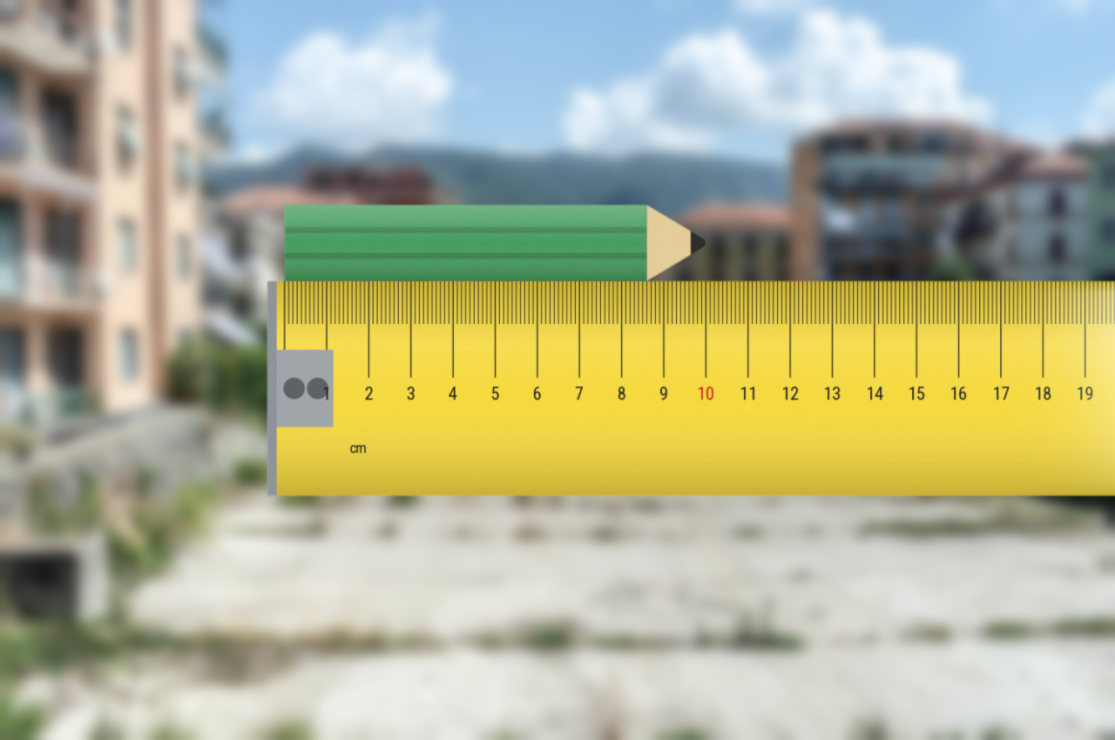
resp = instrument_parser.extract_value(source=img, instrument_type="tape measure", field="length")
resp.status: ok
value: 10 cm
